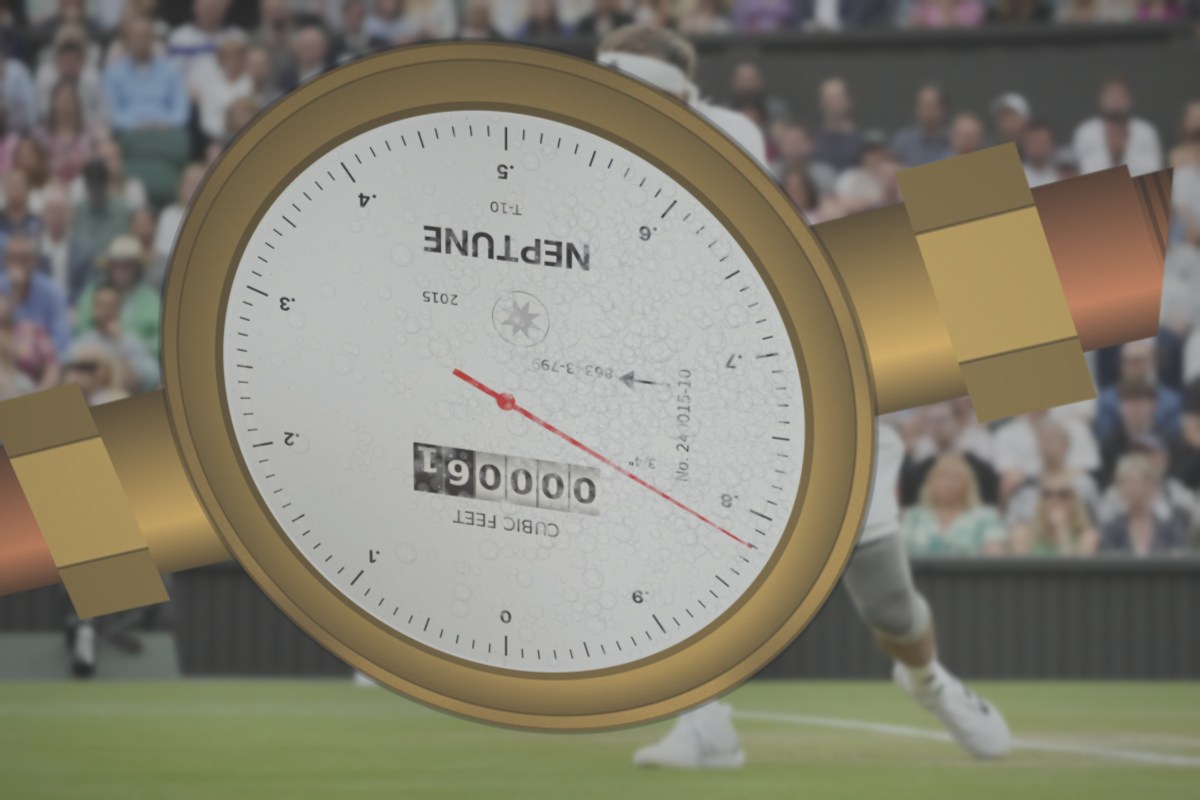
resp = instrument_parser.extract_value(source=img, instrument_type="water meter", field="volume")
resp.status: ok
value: 60.82 ft³
